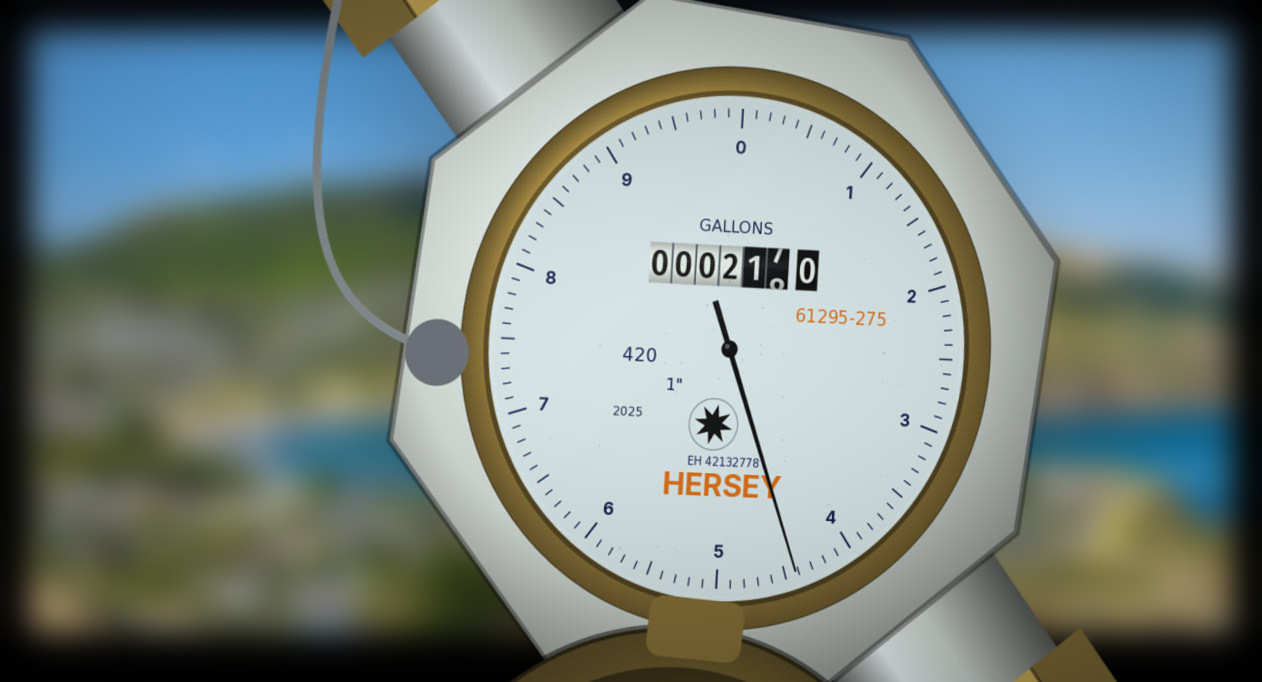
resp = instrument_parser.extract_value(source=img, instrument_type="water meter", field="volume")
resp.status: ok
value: 2174.4 gal
